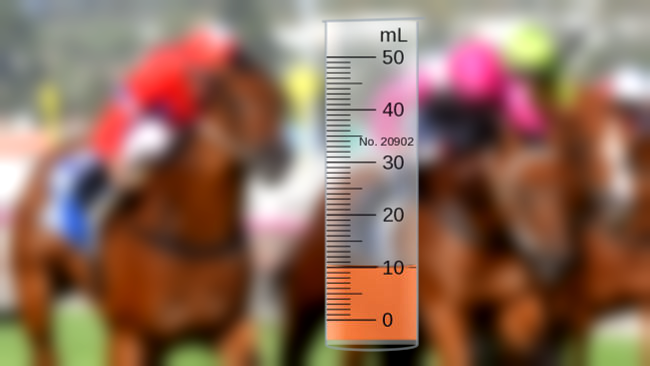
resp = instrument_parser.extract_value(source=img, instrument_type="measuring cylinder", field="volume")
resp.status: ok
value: 10 mL
